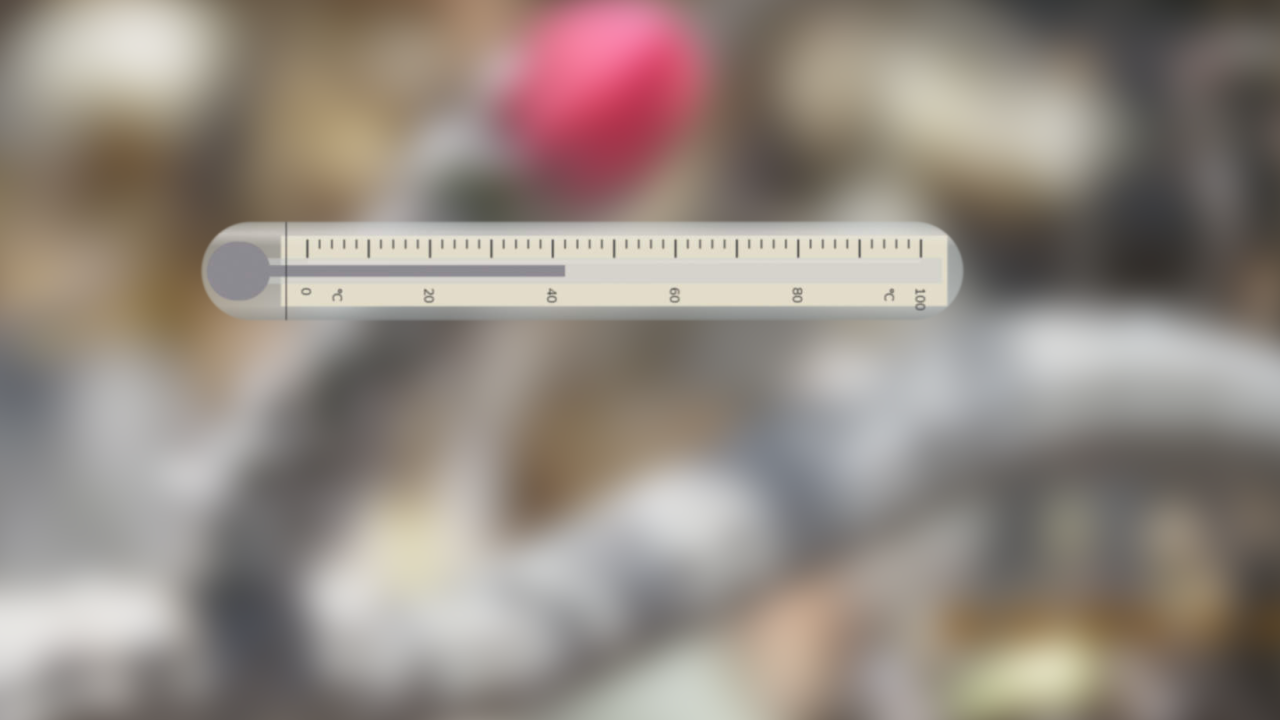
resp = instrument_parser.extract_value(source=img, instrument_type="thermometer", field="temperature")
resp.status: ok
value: 42 °C
